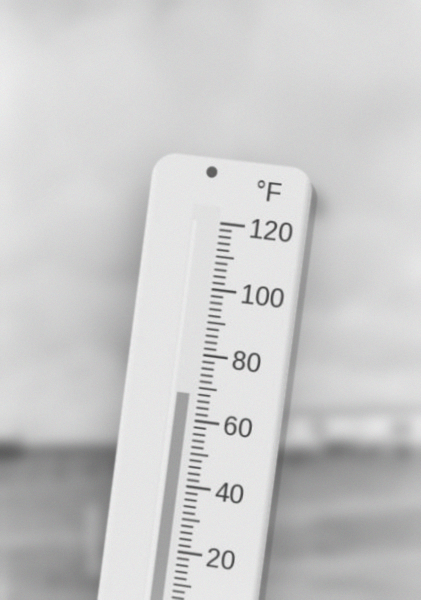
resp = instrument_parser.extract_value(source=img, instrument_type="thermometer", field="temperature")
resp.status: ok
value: 68 °F
